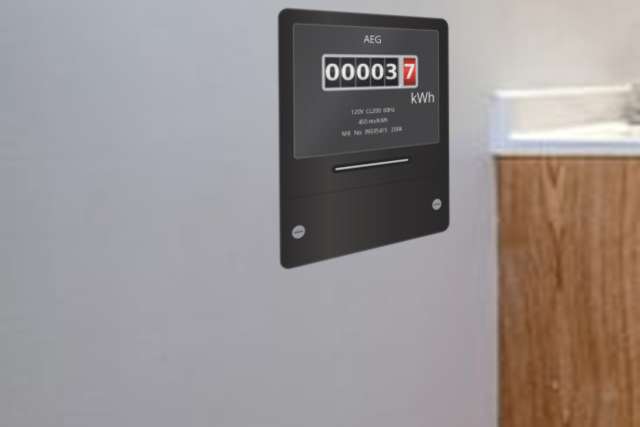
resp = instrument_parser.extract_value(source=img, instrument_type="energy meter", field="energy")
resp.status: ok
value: 3.7 kWh
